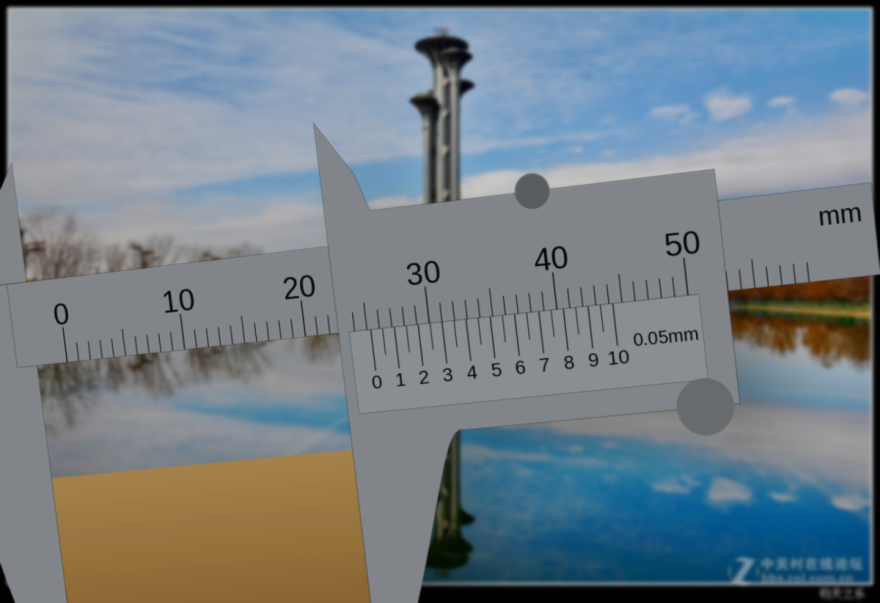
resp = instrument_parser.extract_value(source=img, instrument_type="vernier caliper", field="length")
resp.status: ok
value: 25.3 mm
